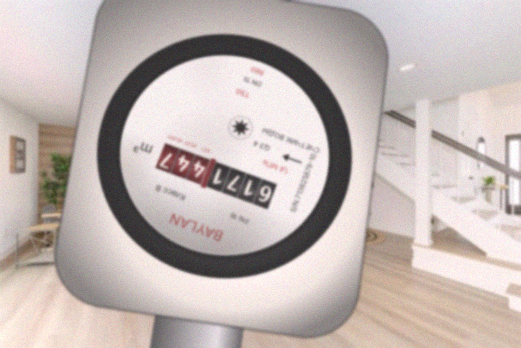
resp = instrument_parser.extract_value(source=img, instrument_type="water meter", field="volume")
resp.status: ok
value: 6171.447 m³
